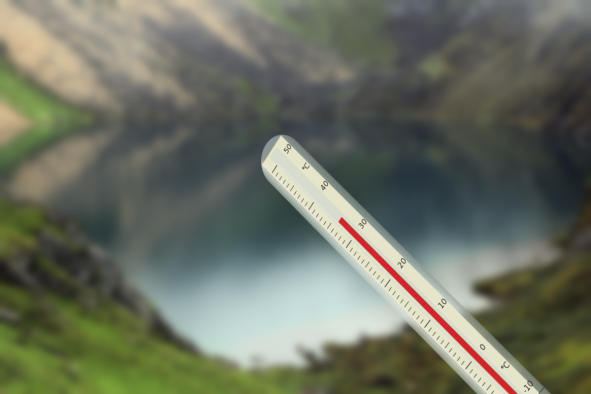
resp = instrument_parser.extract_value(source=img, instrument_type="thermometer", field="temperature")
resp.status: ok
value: 34 °C
